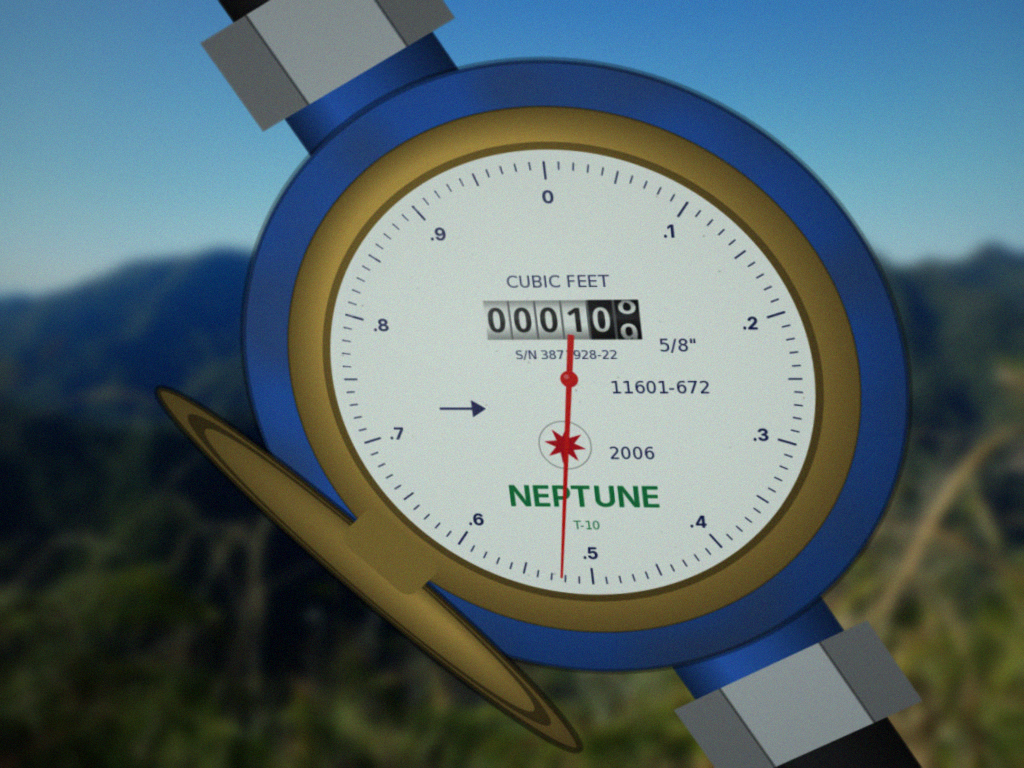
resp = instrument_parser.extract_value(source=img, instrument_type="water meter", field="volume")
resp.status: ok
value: 108.52 ft³
